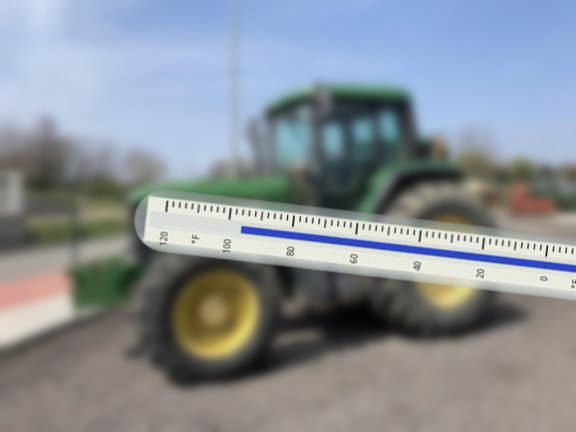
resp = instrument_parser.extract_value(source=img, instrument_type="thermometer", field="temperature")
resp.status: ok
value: 96 °F
